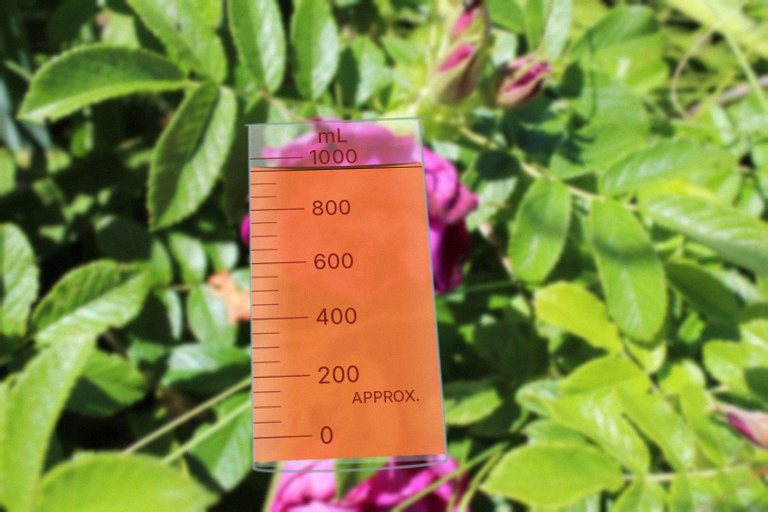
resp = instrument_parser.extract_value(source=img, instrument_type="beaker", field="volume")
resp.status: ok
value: 950 mL
